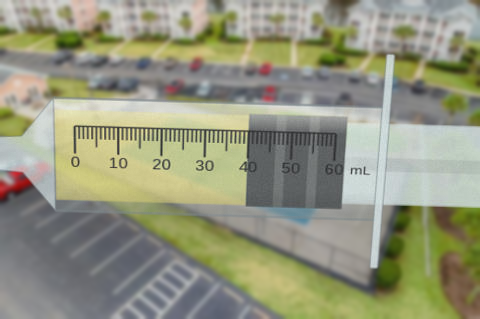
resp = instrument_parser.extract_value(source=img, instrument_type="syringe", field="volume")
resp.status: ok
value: 40 mL
